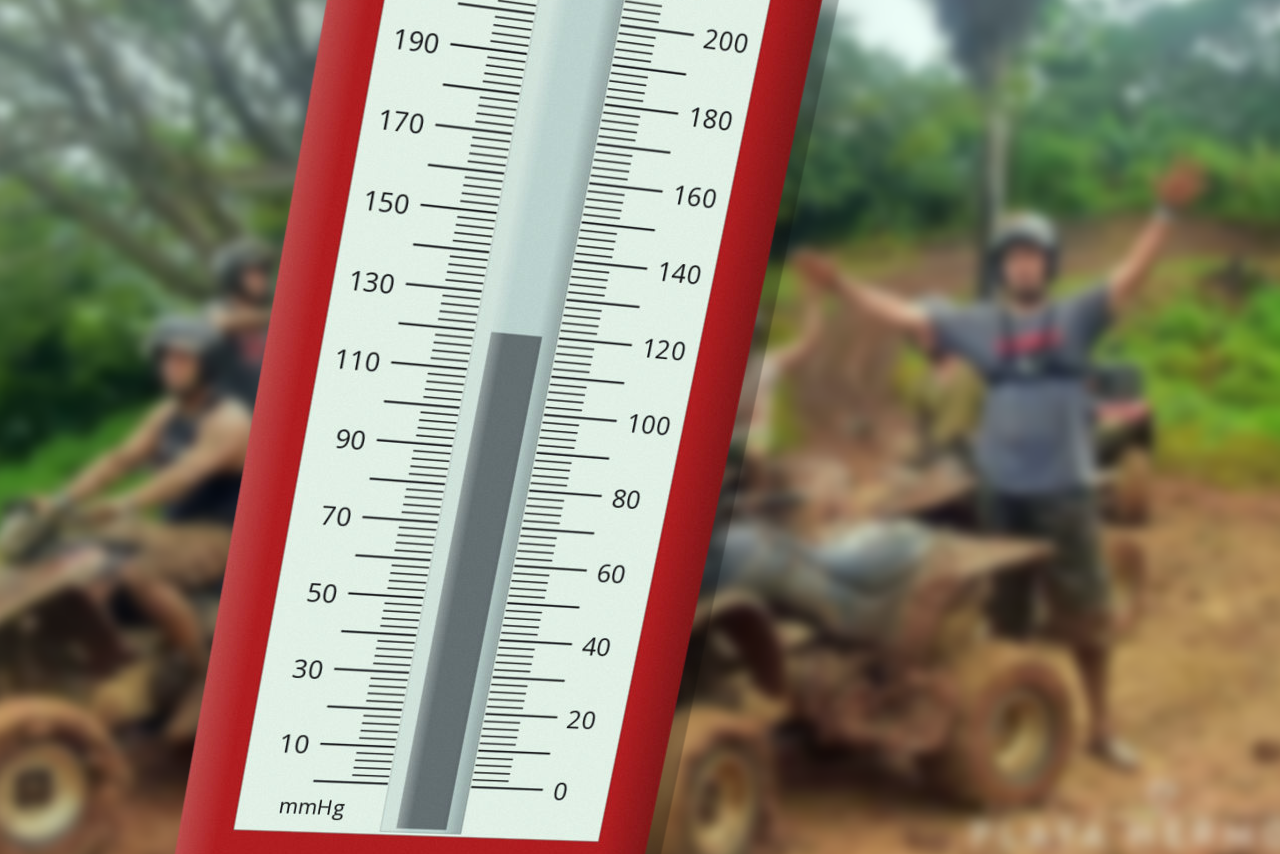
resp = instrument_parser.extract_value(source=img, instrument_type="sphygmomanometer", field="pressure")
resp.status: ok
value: 120 mmHg
